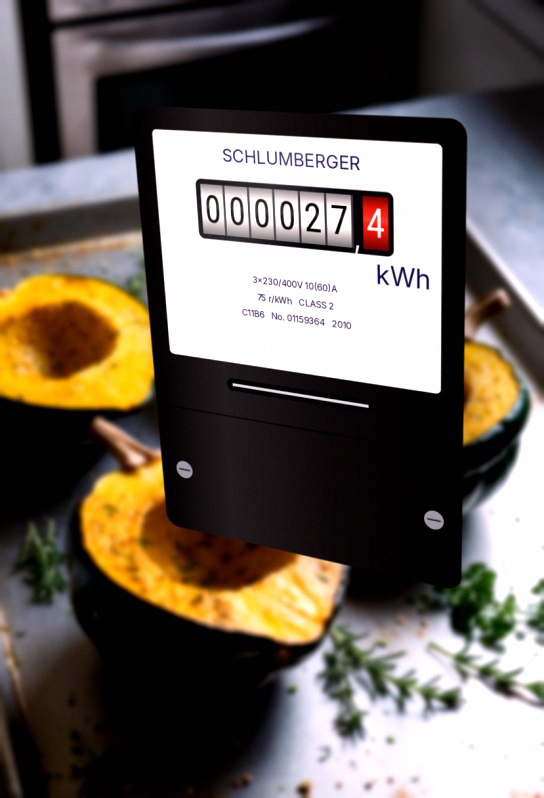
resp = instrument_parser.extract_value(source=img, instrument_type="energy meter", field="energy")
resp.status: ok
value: 27.4 kWh
